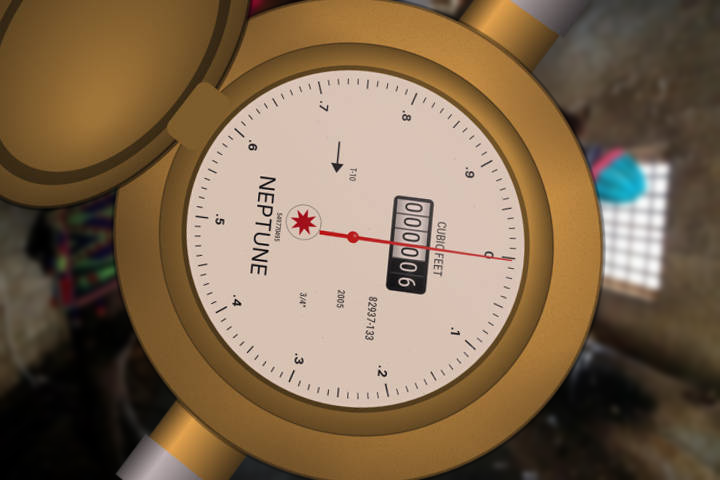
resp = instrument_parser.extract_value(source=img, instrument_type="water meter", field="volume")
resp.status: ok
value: 6.00 ft³
